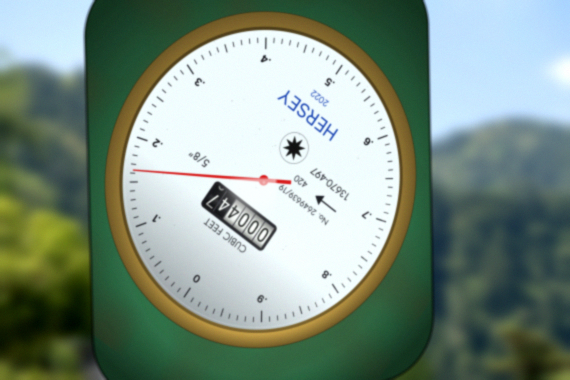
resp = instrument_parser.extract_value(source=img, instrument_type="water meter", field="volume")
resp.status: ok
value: 447.16 ft³
